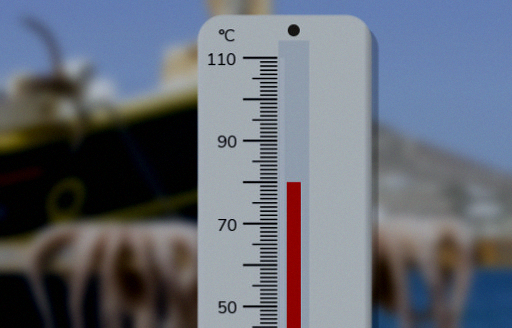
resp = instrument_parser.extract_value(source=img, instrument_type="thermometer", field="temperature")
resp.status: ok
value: 80 °C
